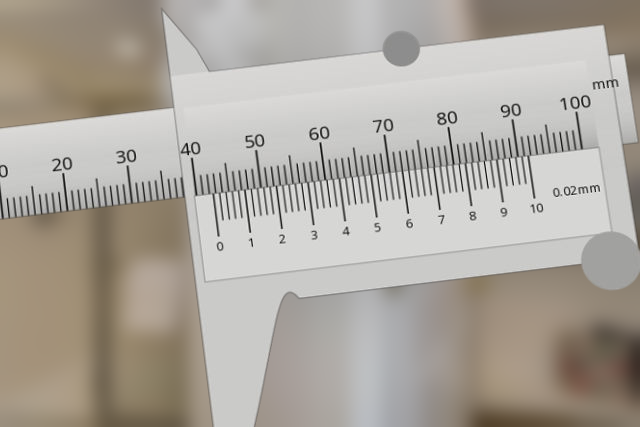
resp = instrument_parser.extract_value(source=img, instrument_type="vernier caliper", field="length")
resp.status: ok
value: 42.6 mm
